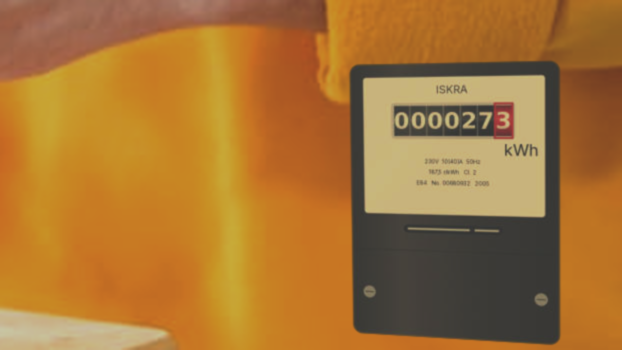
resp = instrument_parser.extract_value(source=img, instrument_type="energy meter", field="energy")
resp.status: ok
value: 27.3 kWh
